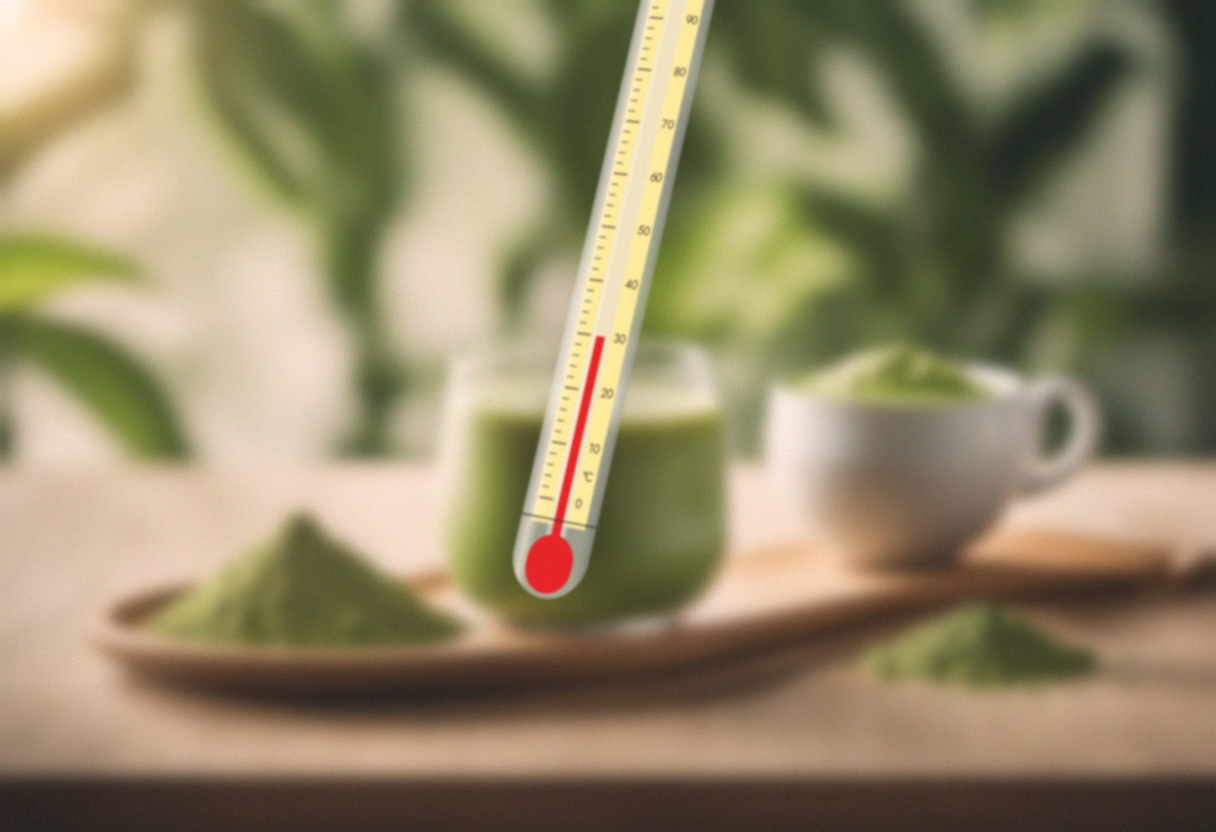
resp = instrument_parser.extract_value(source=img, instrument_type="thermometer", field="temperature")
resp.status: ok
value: 30 °C
